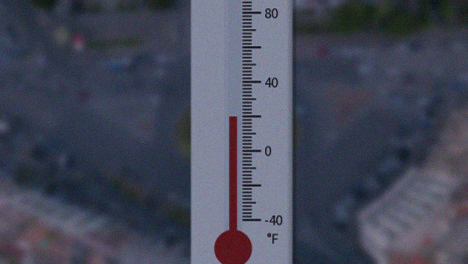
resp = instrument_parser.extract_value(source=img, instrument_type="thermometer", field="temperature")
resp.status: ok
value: 20 °F
